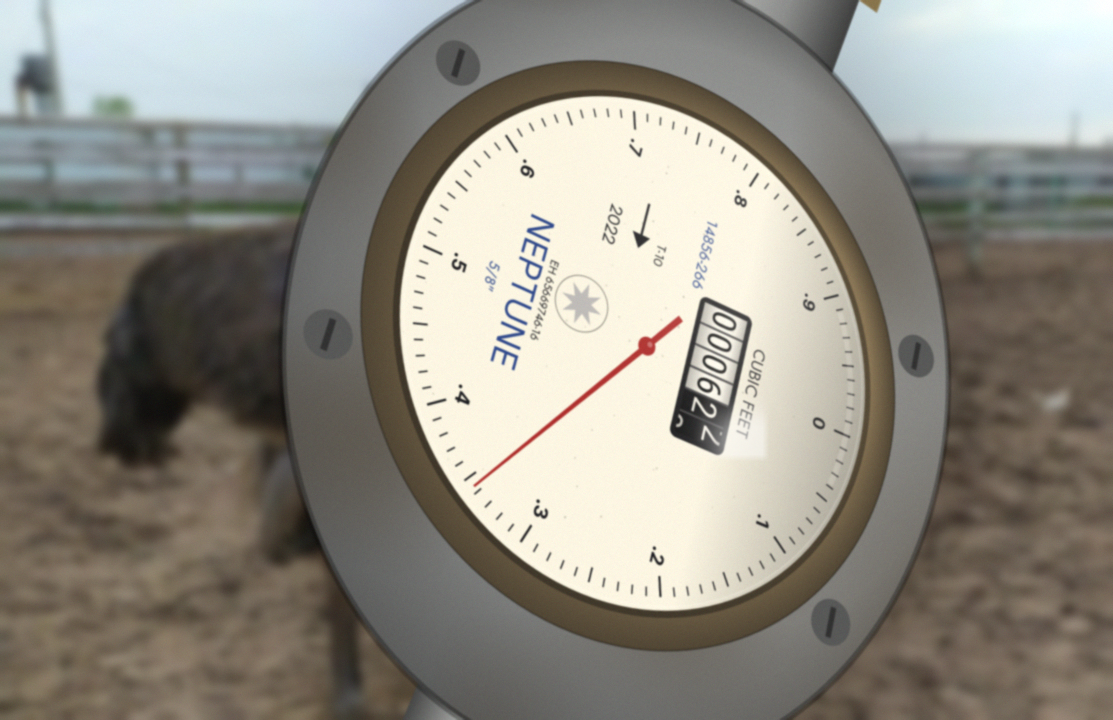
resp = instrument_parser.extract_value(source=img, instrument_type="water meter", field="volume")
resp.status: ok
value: 622.34 ft³
